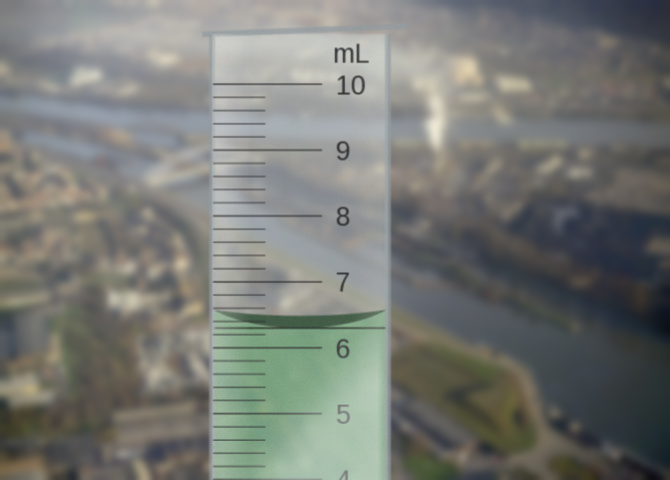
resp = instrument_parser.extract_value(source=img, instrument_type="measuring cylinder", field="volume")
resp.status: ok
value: 6.3 mL
